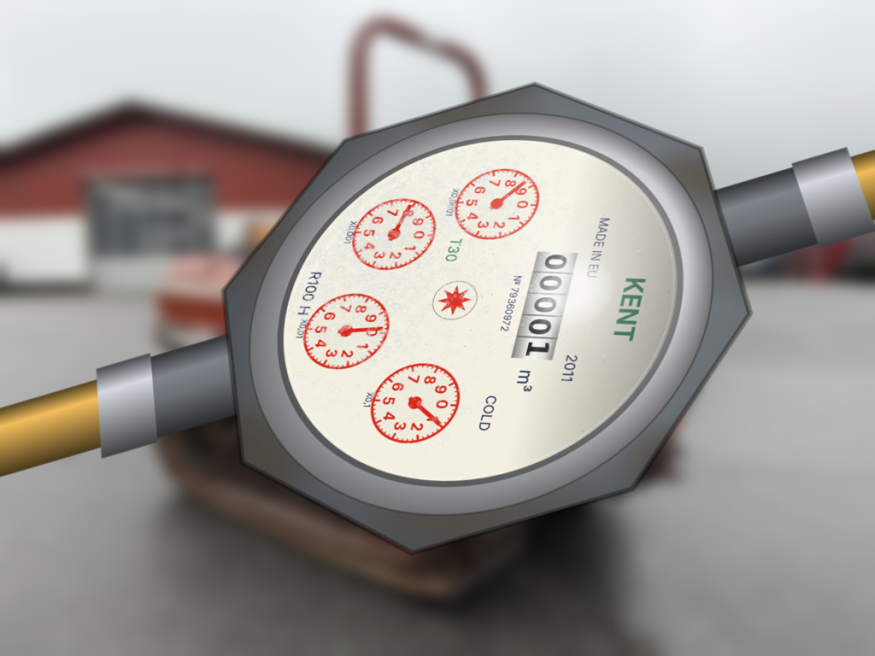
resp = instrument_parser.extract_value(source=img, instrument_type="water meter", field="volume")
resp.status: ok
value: 1.0978 m³
